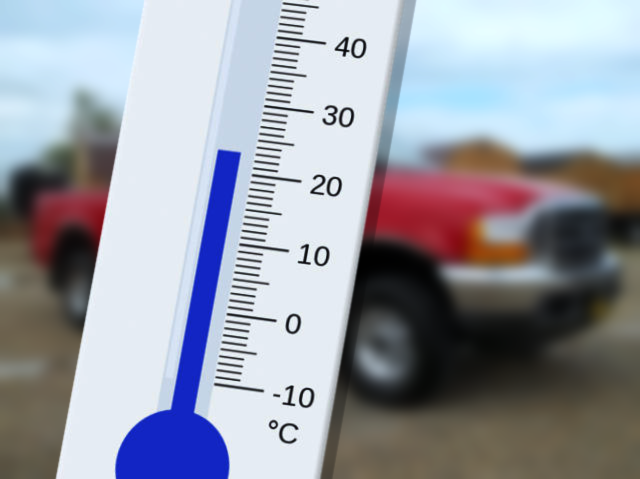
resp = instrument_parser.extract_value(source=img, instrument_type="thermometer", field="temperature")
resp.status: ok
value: 23 °C
